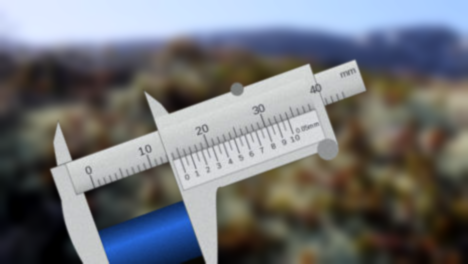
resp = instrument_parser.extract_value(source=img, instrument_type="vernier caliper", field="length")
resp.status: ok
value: 15.0 mm
